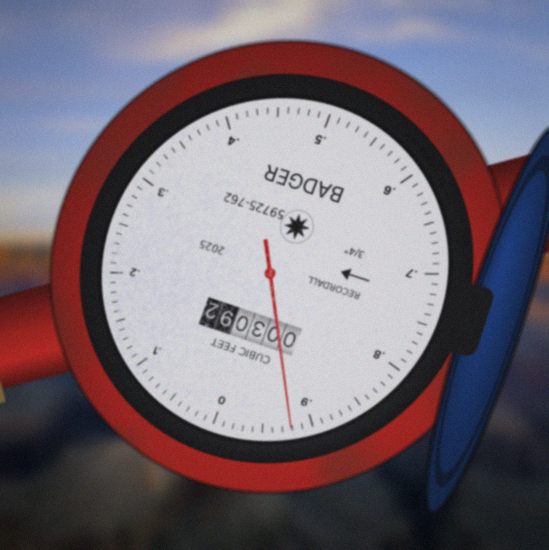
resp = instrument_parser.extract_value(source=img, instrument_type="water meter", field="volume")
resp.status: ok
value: 3091.92 ft³
